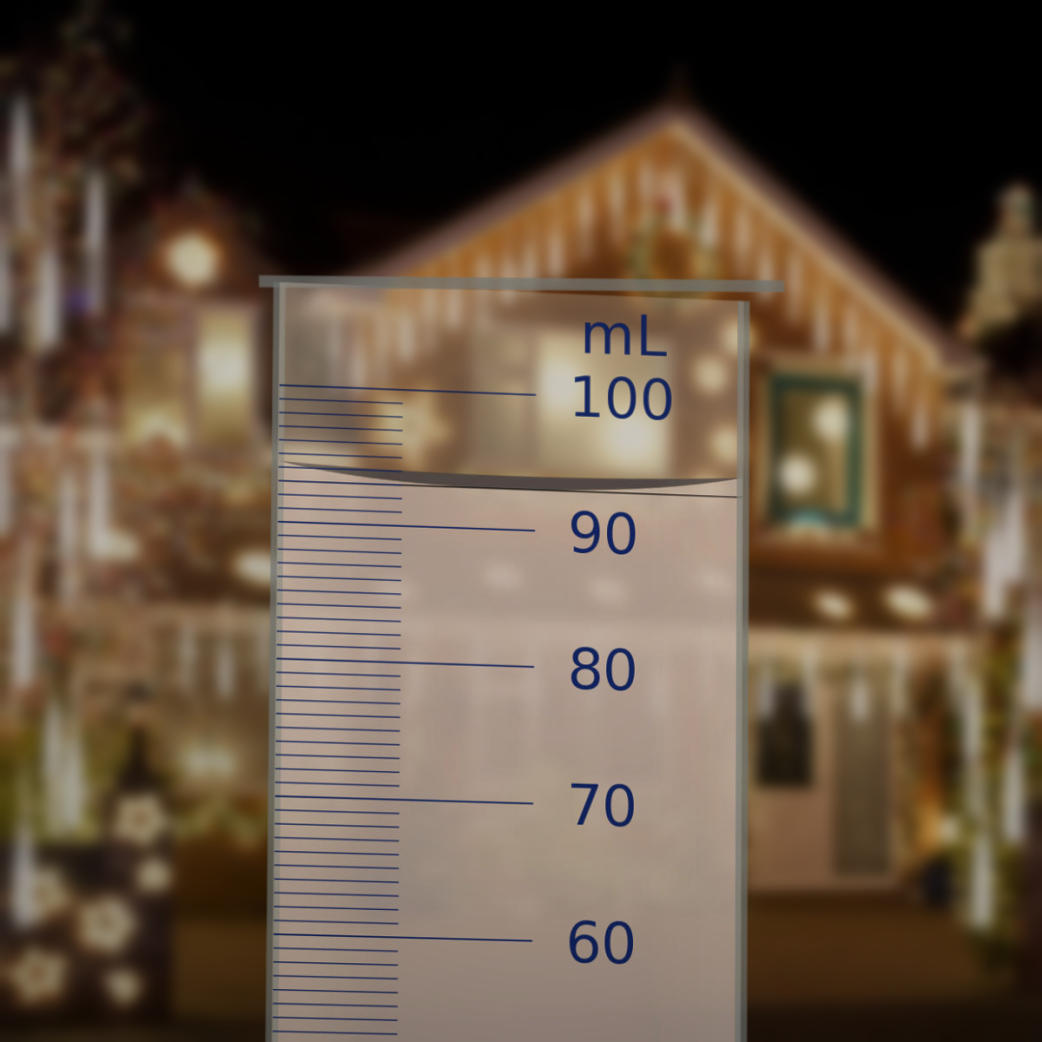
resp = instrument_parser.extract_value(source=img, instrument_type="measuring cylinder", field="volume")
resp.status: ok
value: 93 mL
